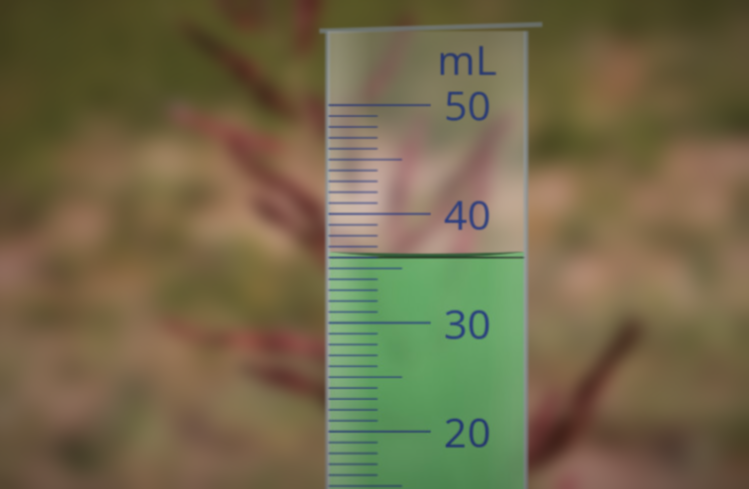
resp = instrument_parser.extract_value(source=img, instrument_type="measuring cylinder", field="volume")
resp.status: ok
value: 36 mL
